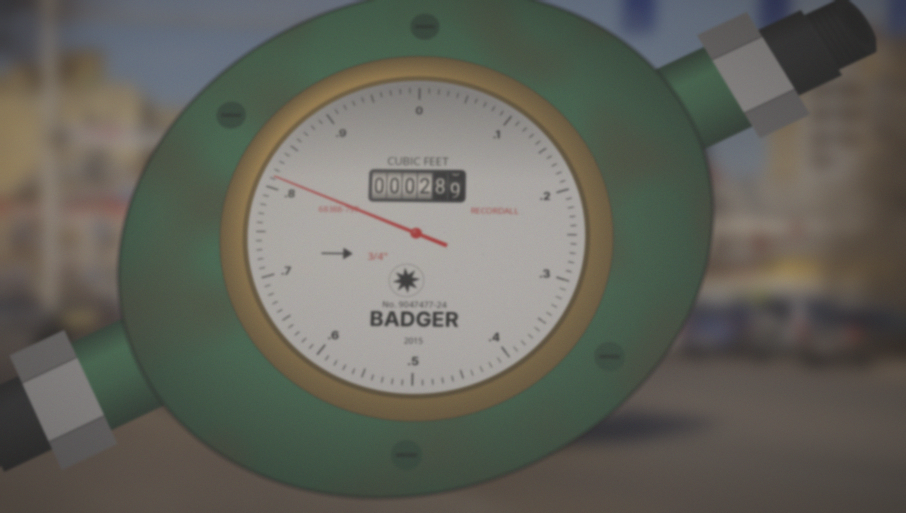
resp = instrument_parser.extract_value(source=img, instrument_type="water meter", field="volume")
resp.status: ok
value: 288.81 ft³
